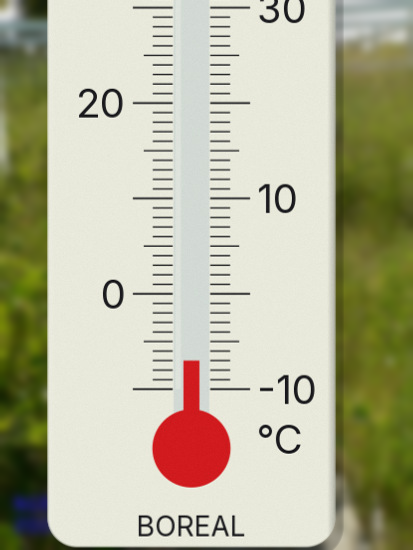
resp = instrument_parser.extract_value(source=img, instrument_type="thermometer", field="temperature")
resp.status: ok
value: -7 °C
